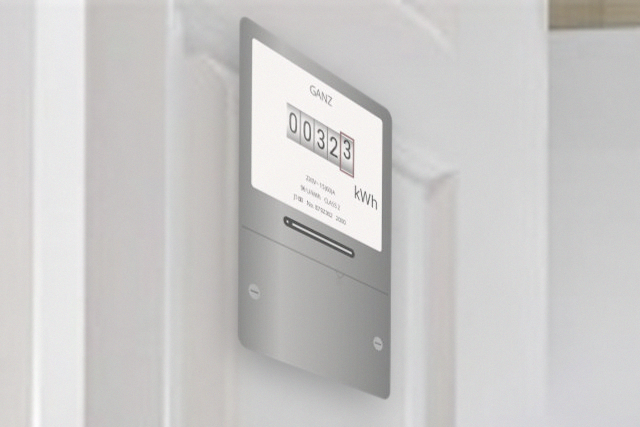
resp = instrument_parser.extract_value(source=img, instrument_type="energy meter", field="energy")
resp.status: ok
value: 32.3 kWh
